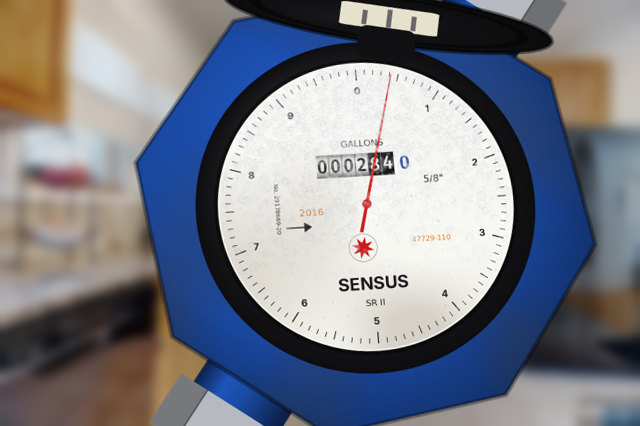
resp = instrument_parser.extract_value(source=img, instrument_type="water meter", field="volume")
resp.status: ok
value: 2840.4 gal
